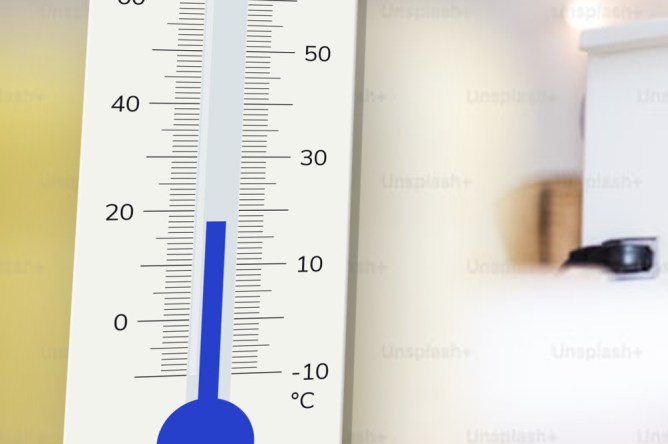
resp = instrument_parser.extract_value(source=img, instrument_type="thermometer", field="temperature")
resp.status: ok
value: 18 °C
